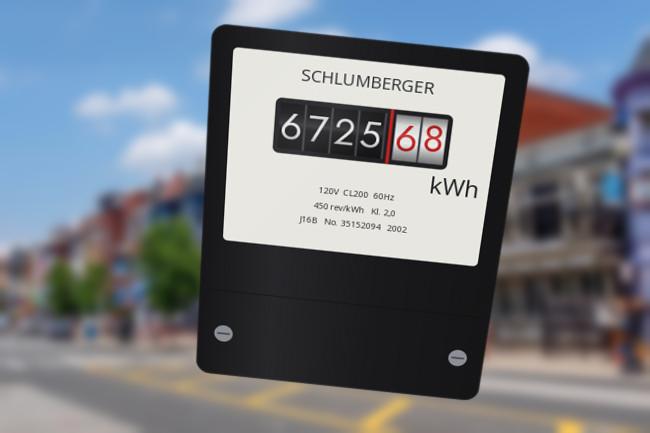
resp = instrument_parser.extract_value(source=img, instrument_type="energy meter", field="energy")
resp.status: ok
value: 6725.68 kWh
